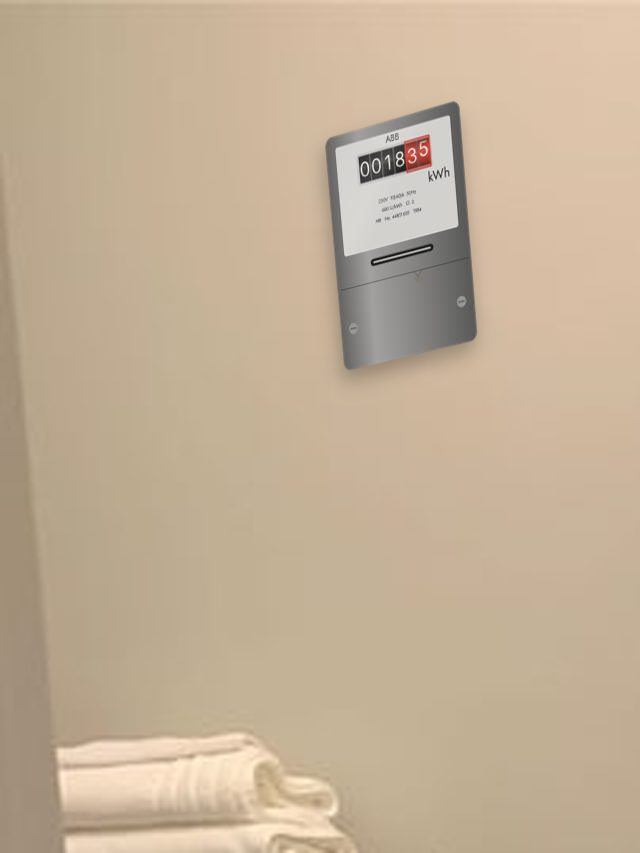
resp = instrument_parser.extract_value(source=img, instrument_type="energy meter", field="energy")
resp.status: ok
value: 18.35 kWh
